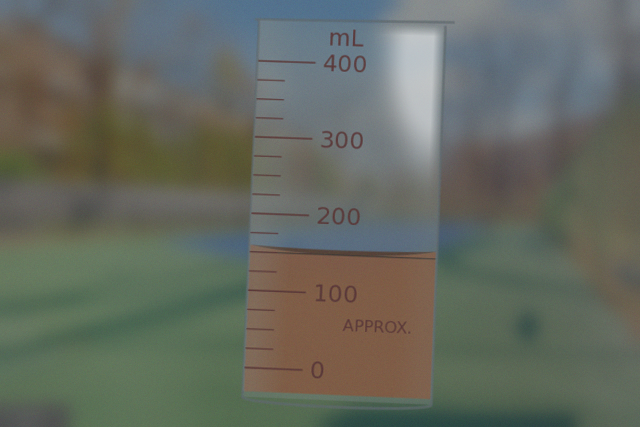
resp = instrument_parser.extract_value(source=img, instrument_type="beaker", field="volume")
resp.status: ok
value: 150 mL
